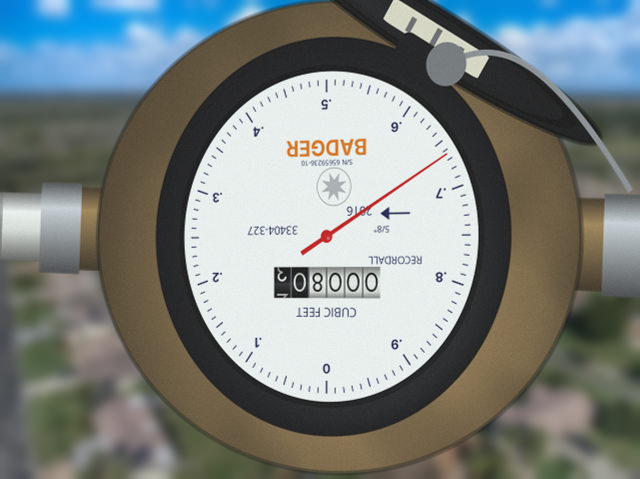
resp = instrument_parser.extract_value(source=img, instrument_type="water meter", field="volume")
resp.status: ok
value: 802.66 ft³
